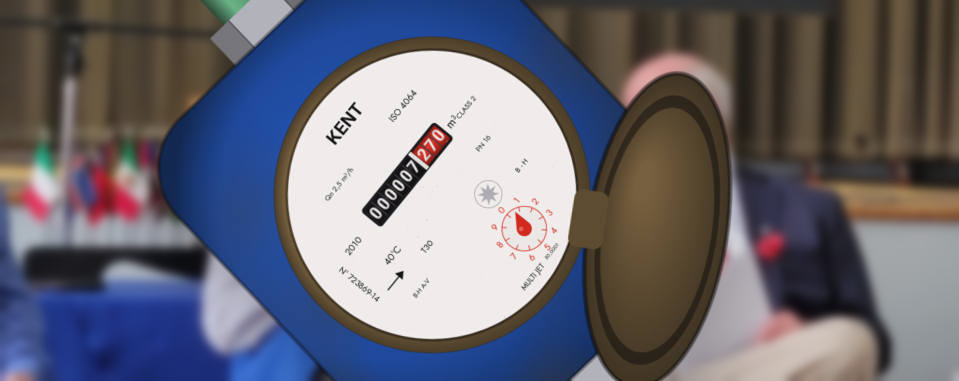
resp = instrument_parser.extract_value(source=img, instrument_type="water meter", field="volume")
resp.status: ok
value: 7.2700 m³
